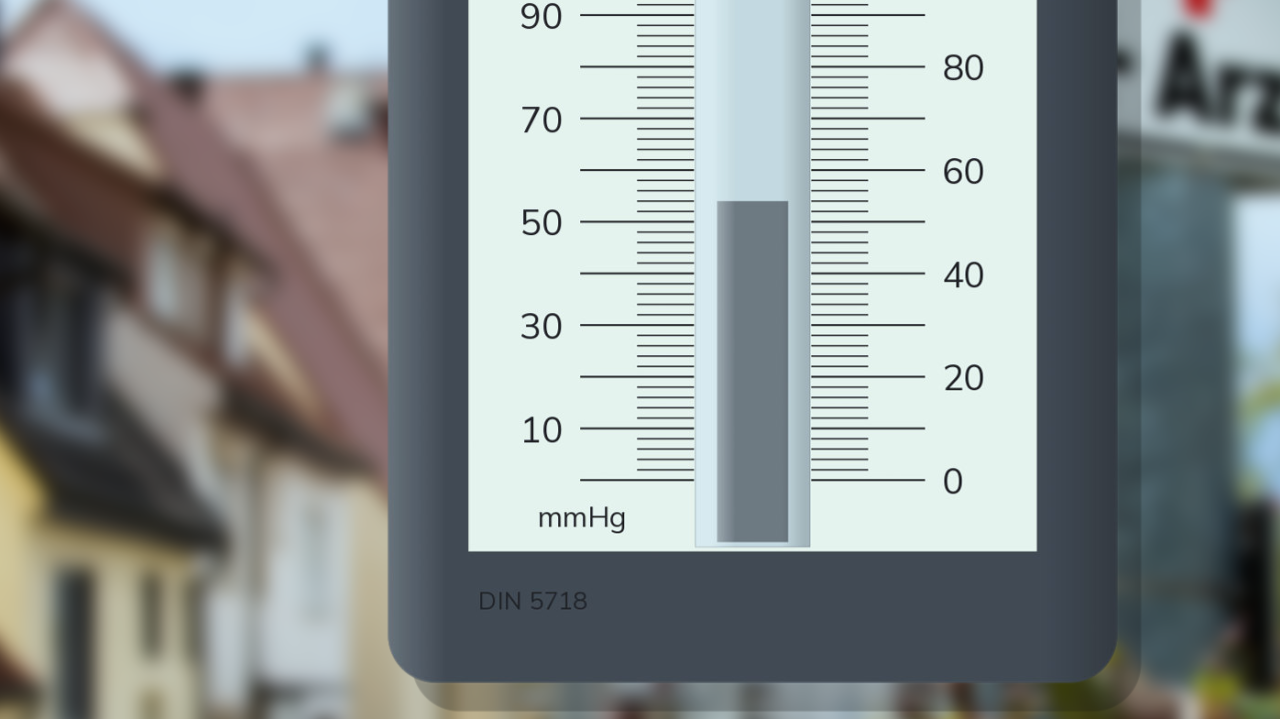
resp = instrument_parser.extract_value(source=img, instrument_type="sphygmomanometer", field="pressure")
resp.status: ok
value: 54 mmHg
